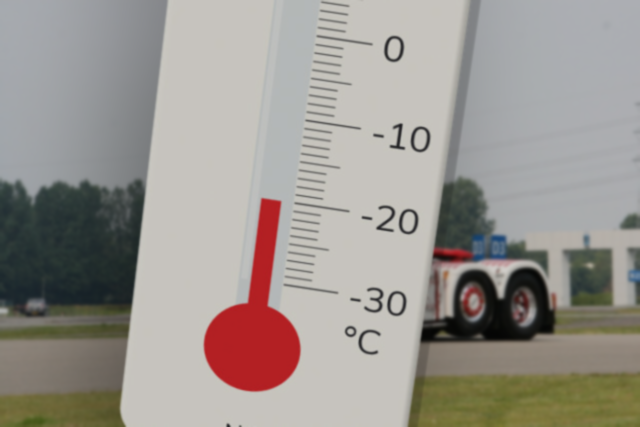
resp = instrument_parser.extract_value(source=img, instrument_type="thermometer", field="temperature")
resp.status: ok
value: -20 °C
